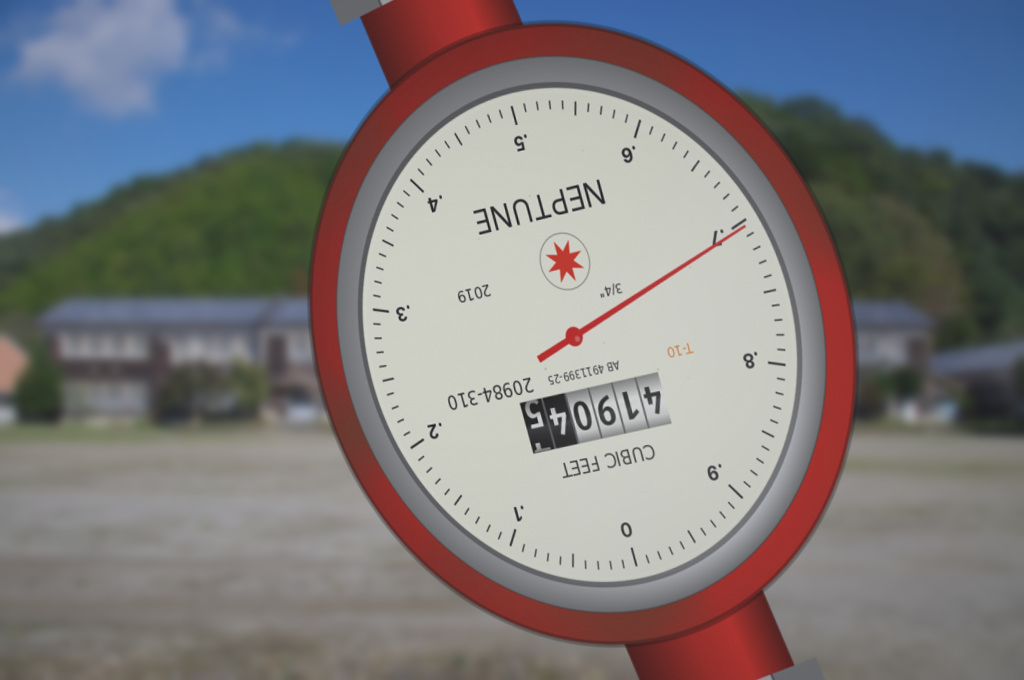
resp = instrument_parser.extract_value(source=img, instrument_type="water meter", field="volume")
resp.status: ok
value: 419044.70 ft³
